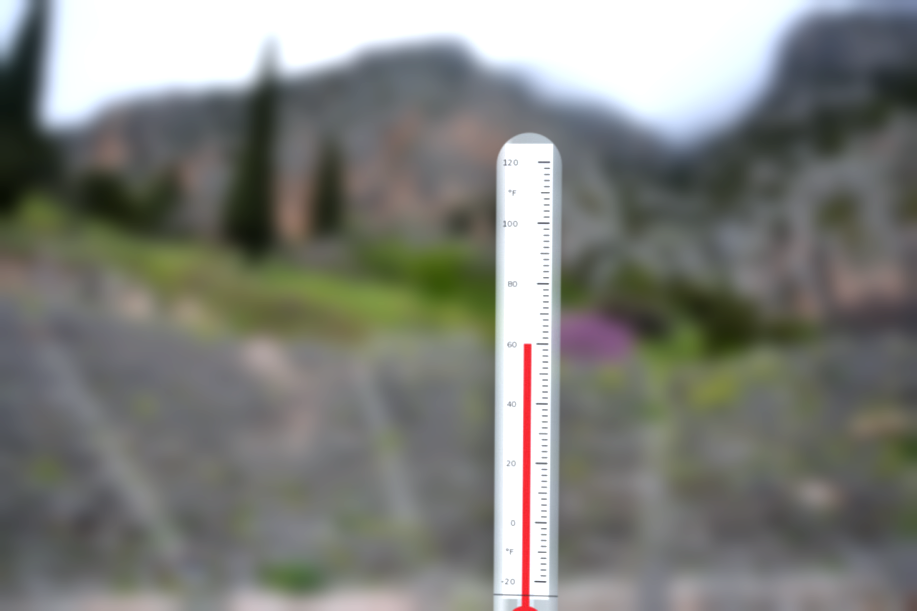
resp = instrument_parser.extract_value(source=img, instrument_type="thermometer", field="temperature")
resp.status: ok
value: 60 °F
